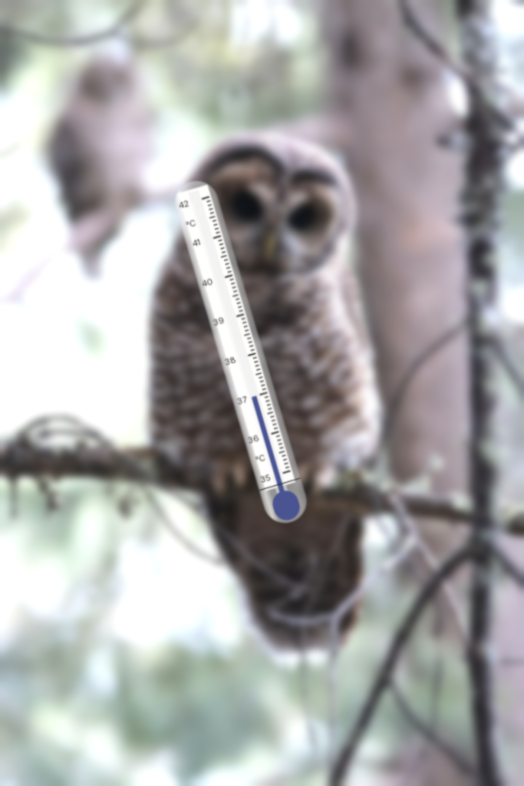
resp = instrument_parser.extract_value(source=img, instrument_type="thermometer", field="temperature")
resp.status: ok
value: 37 °C
